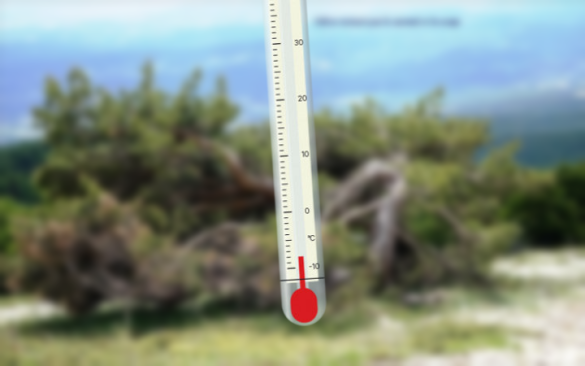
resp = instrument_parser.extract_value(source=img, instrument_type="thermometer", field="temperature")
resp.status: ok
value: -8 °C
